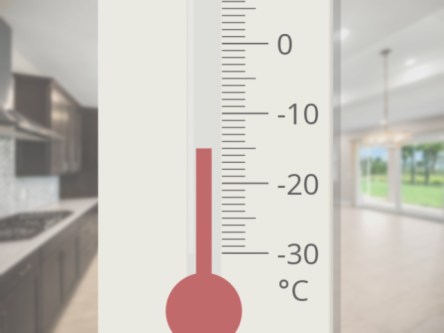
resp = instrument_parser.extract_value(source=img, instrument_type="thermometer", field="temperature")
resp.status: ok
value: -15 °C
